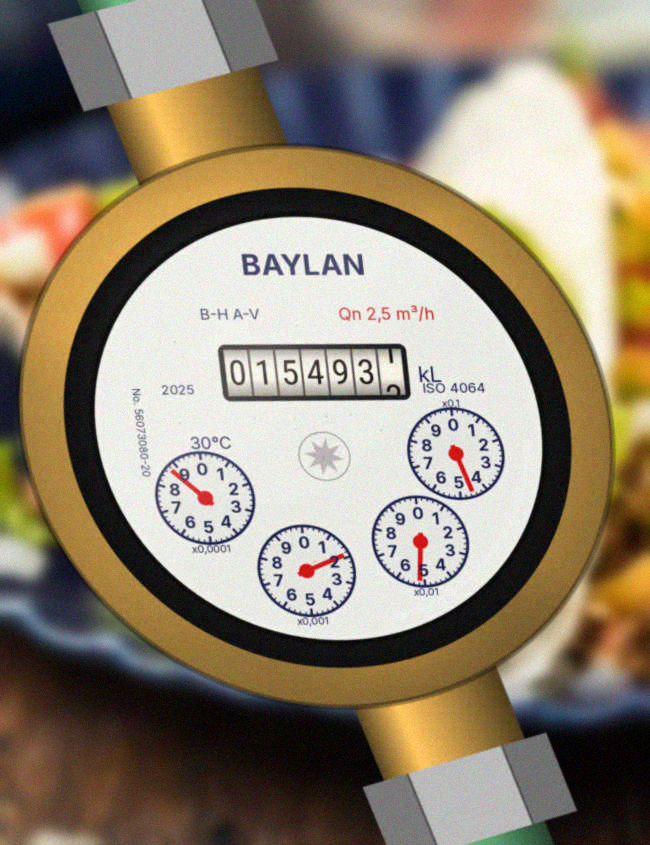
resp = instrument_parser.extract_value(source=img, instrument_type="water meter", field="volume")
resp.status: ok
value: 154931.4518 kL
